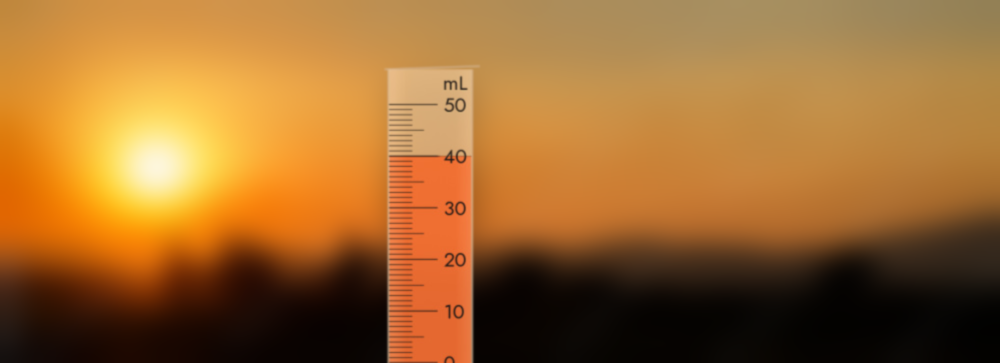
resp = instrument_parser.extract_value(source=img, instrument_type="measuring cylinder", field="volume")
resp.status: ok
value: 40 mL
